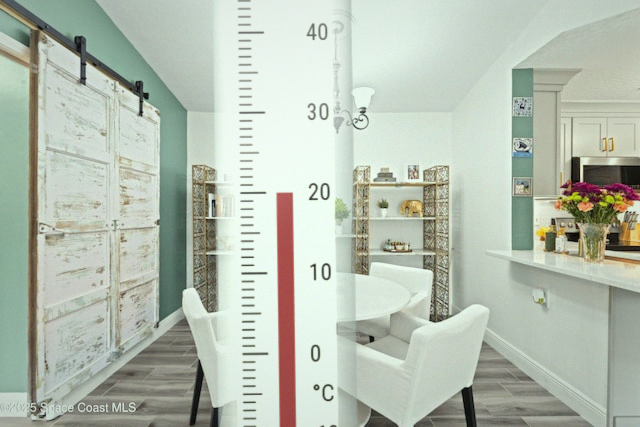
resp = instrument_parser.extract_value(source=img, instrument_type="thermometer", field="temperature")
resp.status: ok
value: 20 °C
